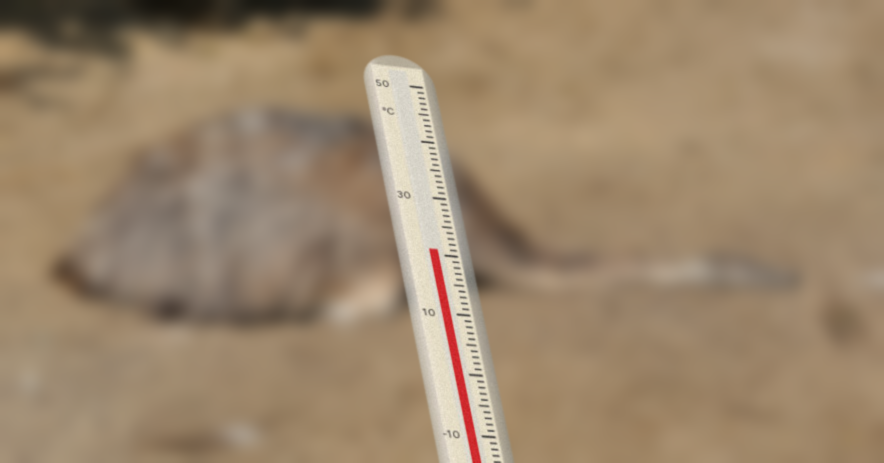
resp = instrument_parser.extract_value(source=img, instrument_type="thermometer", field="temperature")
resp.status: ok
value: 21 °C
